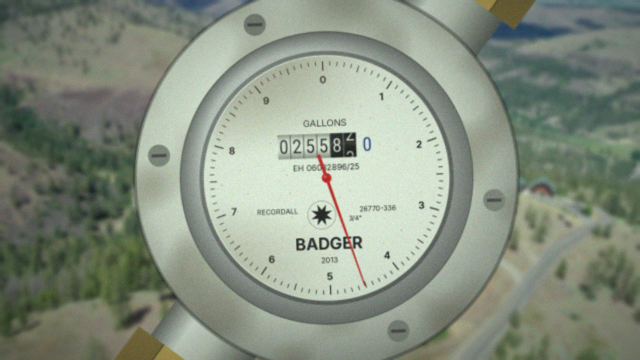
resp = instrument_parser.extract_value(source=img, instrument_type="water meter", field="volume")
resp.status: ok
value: 255824.5 gal
